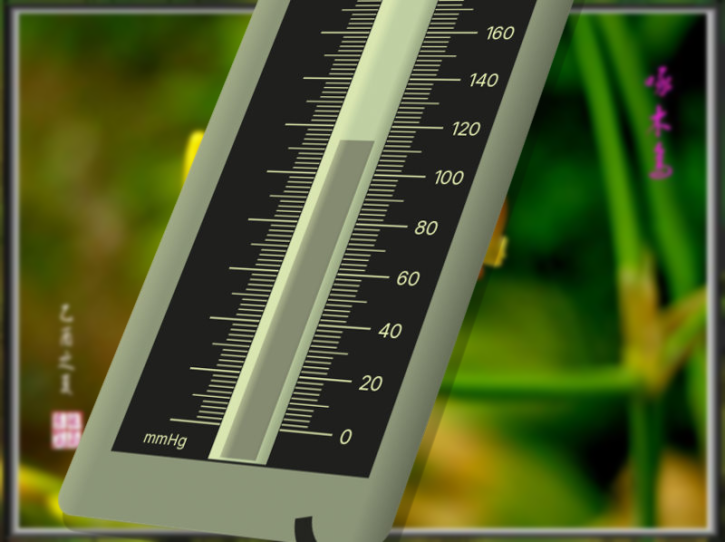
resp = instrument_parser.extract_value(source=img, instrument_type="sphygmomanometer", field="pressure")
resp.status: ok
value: 114 mmHg
